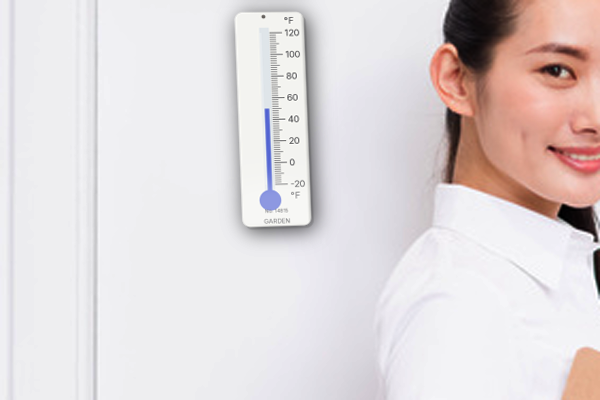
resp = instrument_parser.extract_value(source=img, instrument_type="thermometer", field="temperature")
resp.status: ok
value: 50 °F
